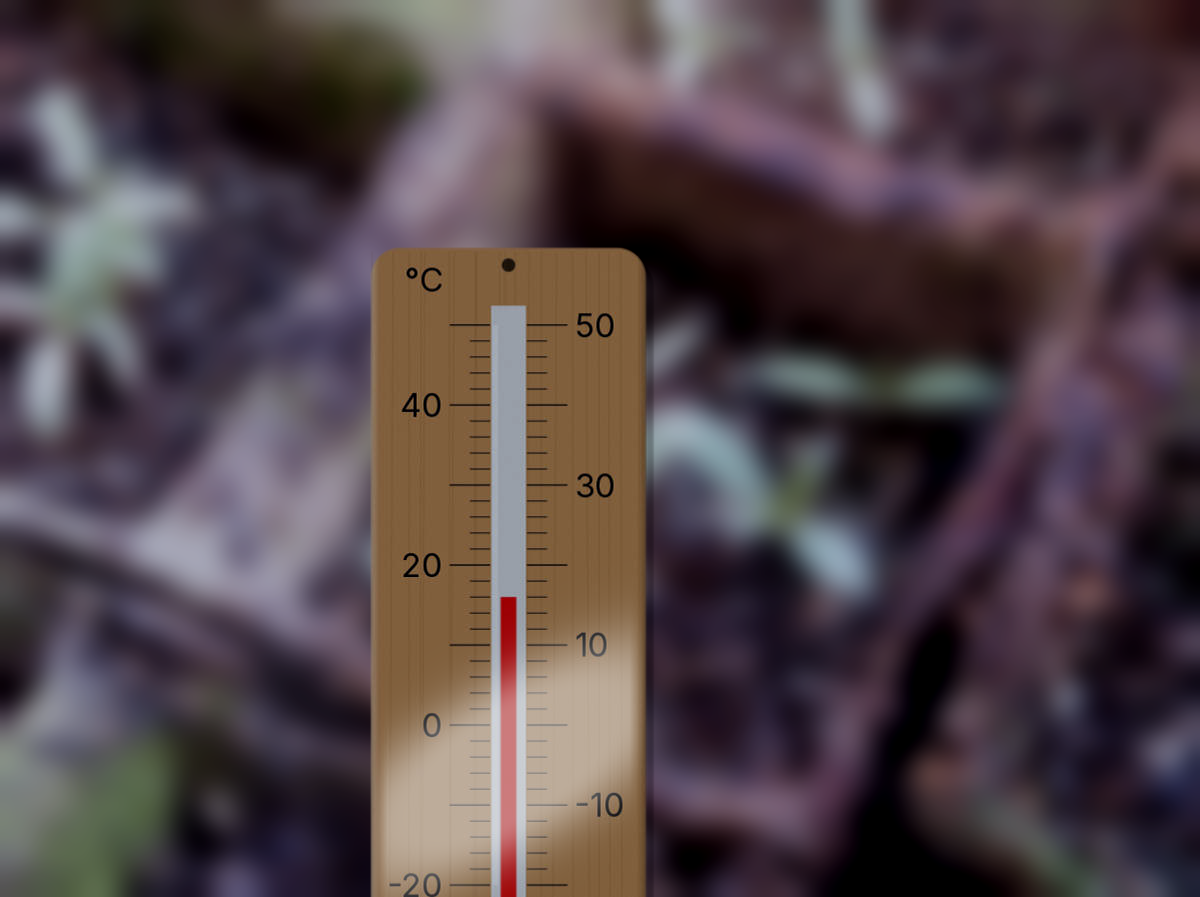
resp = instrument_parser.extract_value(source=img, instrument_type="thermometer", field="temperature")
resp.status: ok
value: 16 °C
